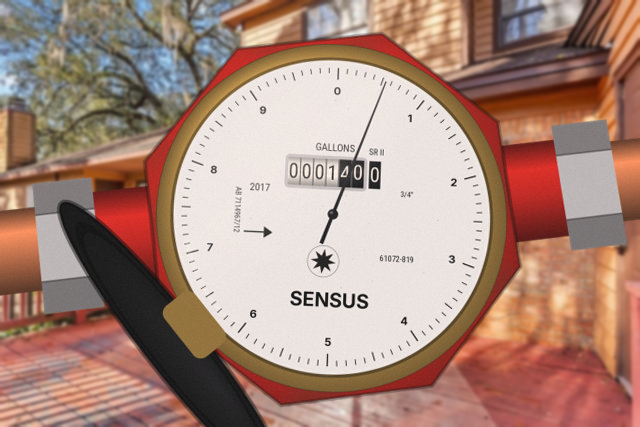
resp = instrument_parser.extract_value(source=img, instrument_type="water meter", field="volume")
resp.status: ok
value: 1400.5 gal
